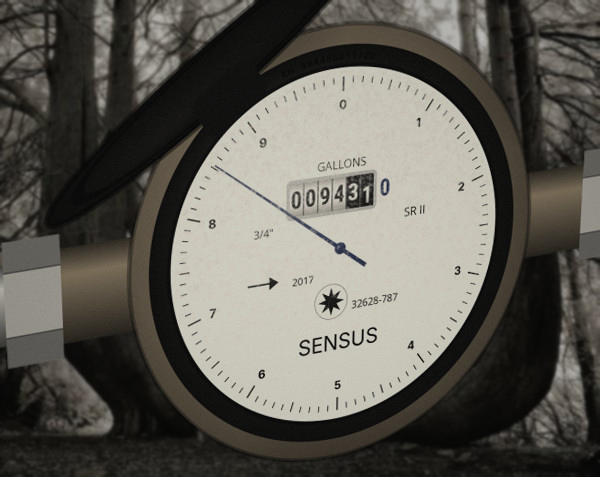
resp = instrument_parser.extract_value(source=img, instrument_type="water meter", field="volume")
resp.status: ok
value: 94308.5 gal
